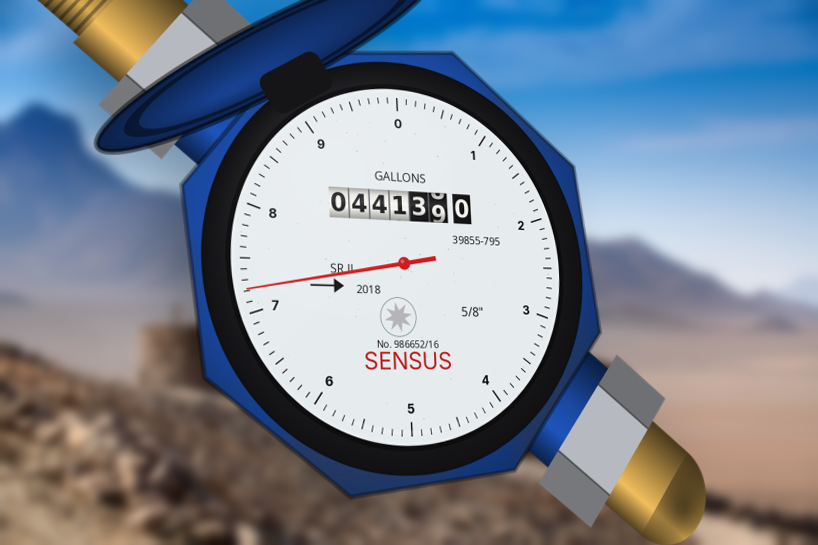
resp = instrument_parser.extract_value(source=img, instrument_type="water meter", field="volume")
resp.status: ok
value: 441387.2 gal
